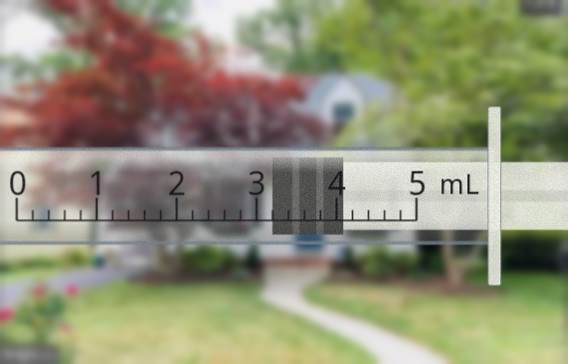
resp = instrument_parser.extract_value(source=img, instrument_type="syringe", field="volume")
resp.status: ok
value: 3.2 mL
